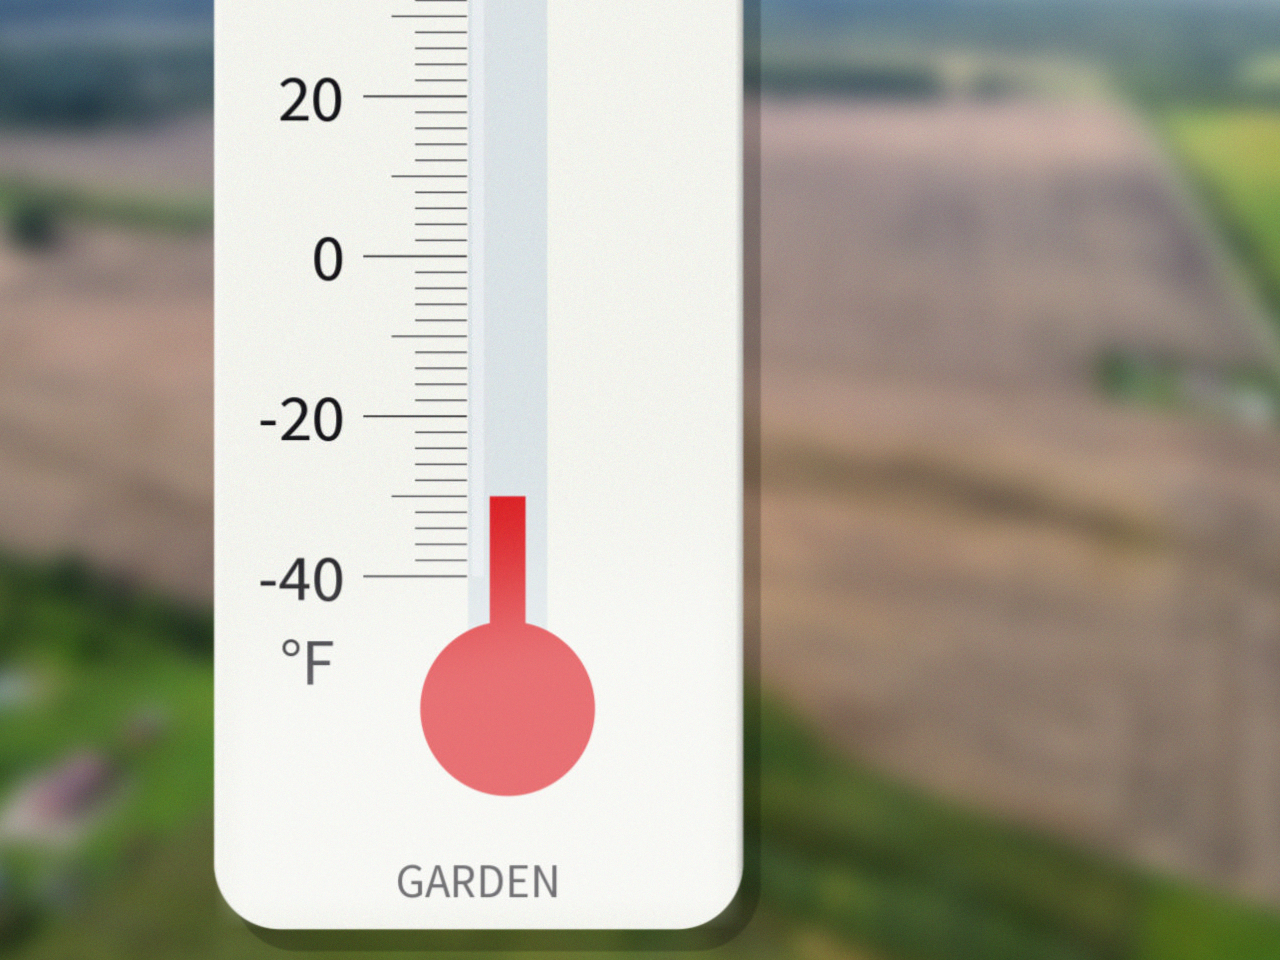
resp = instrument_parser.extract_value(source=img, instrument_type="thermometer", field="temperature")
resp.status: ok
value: -30 °F
